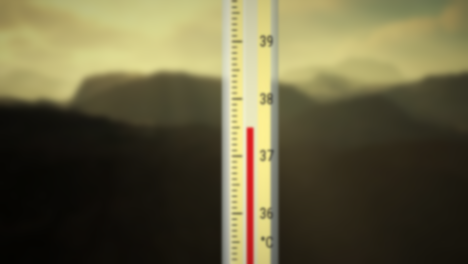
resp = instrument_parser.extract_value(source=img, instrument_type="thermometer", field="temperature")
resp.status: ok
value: 37.5 °C
